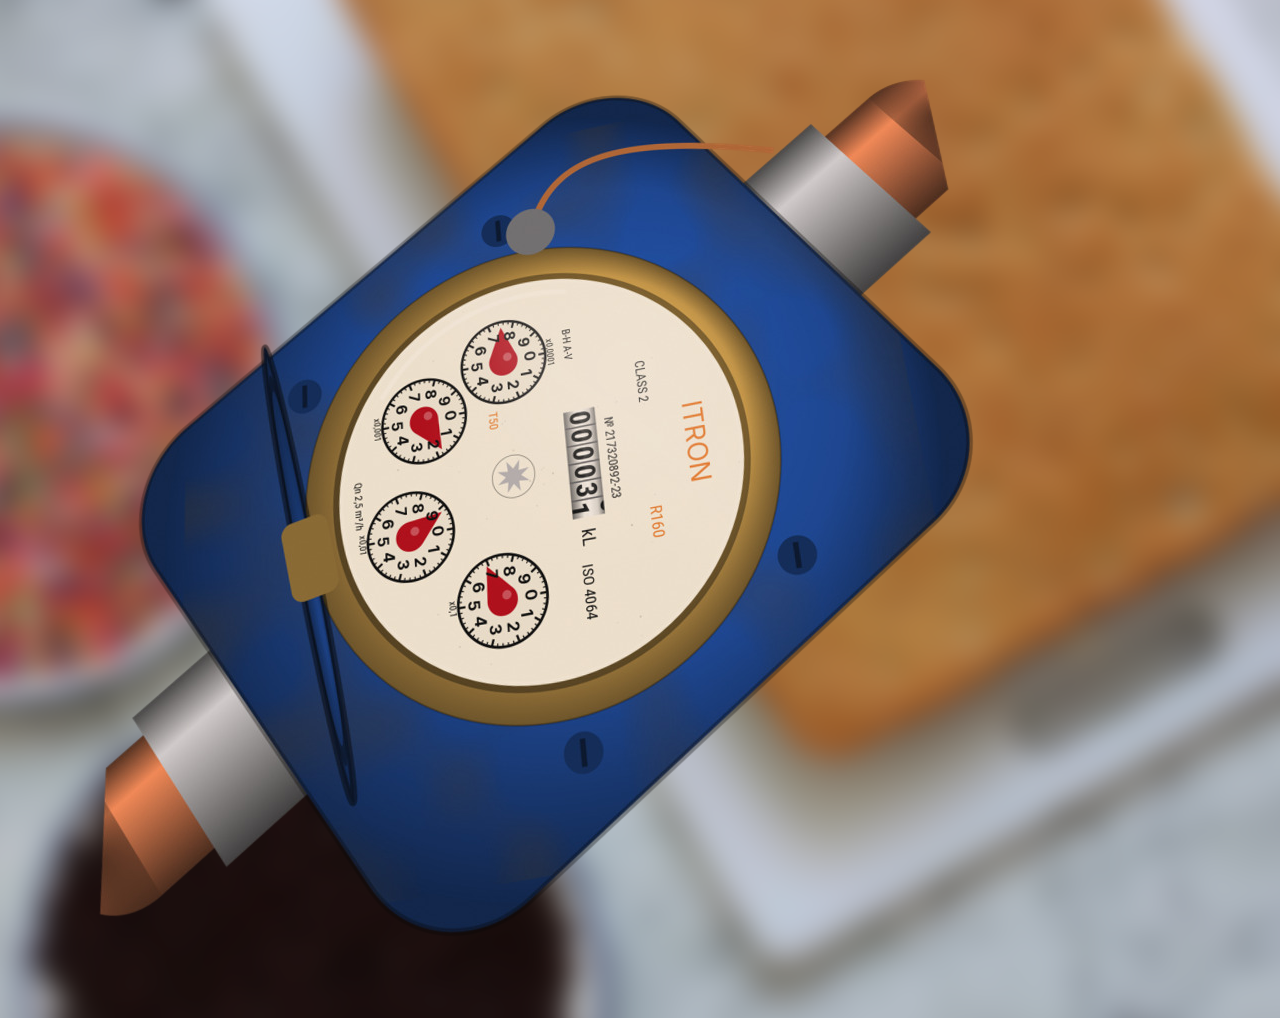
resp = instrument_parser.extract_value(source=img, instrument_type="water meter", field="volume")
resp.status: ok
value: 30.6917 kL
